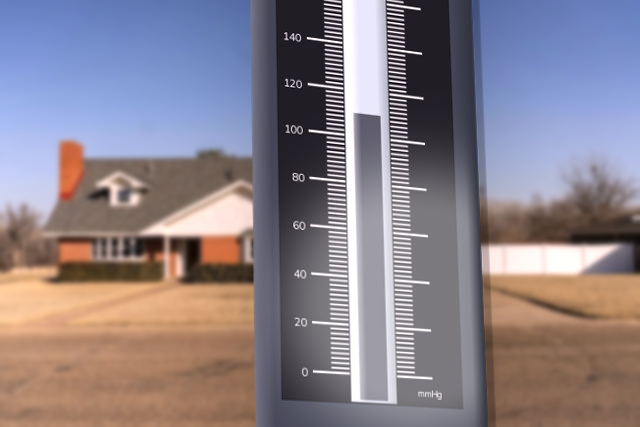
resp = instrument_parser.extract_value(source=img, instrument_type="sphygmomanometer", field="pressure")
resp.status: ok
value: 110 mmHg
